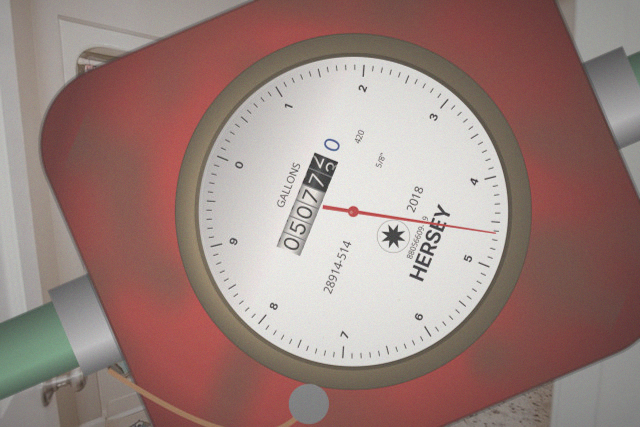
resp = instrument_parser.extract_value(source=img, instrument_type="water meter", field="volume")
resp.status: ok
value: 507724.6 gal
